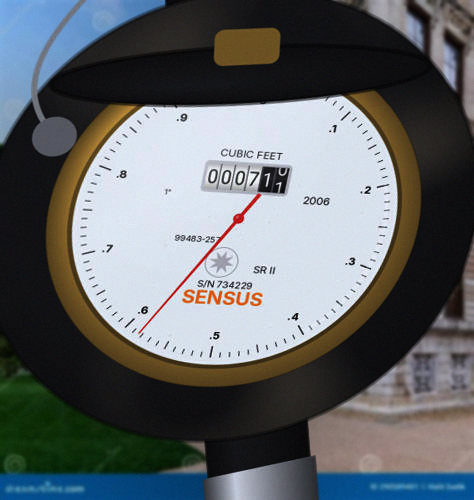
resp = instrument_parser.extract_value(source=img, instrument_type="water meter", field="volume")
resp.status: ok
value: 710.58 ft³
